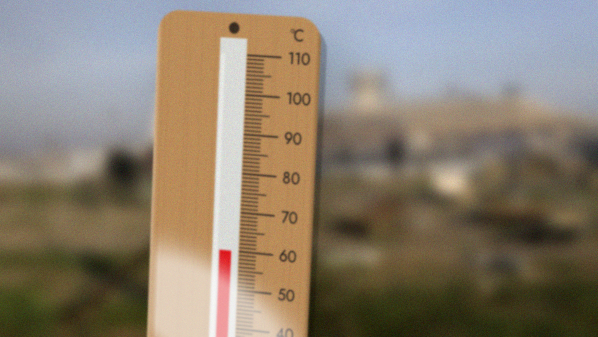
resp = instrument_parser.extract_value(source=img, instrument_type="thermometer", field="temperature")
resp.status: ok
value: 60 °C
